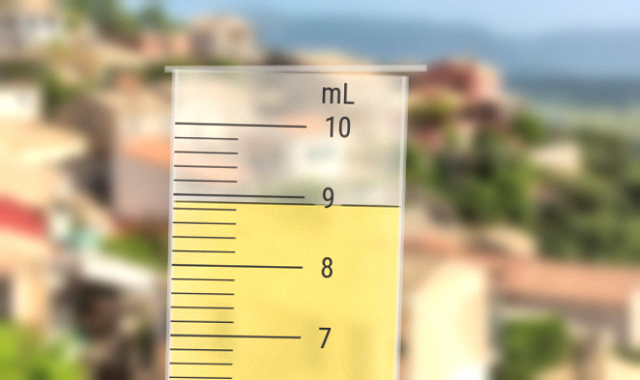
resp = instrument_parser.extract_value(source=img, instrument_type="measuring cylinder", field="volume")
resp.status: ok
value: 8.9 mL
